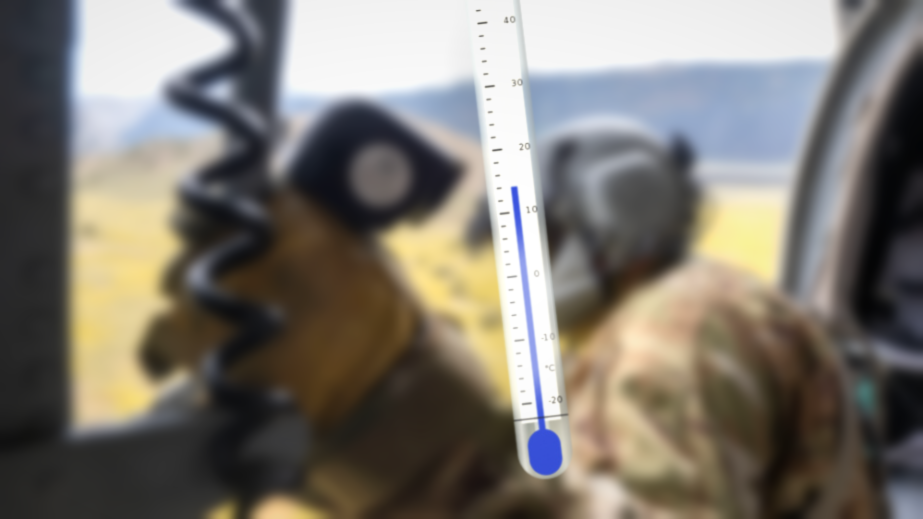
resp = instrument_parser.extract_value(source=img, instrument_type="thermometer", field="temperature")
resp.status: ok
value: 14 °C
